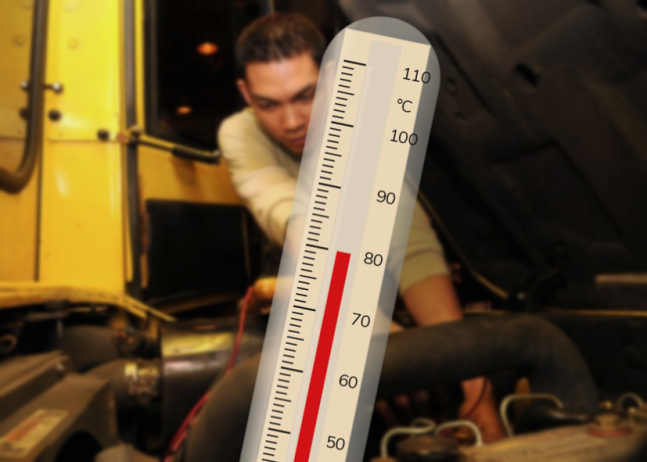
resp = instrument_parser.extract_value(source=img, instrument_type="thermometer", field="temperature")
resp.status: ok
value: 80 °C
